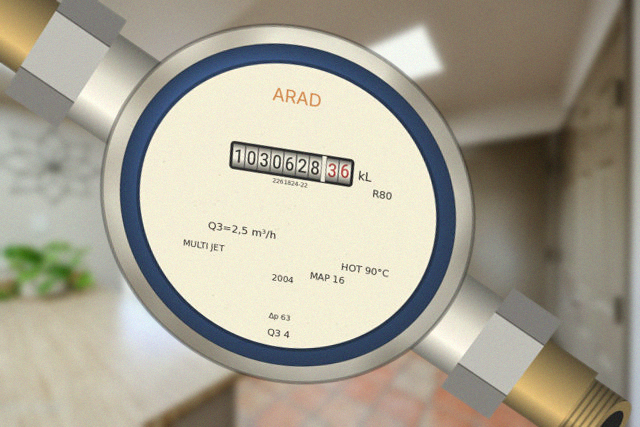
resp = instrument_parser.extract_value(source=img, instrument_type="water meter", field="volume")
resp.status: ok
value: 1030628.36 kL
